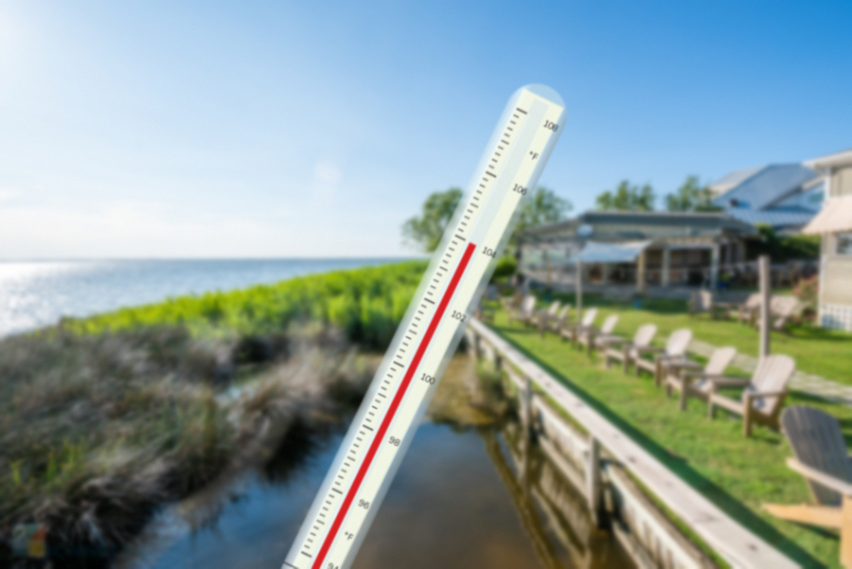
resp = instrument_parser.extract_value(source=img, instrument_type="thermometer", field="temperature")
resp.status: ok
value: 104 °F
